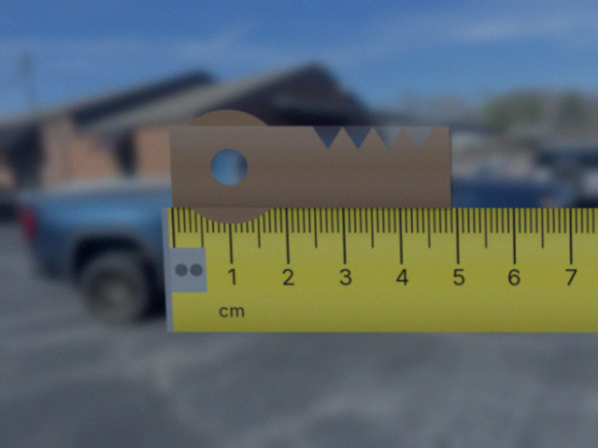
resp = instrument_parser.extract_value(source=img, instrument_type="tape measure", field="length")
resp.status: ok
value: 4.9 cm
